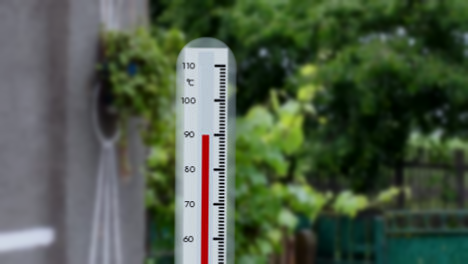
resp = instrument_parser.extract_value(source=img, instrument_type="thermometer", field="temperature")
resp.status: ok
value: 90 °C
